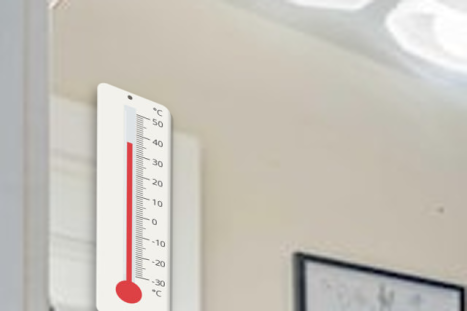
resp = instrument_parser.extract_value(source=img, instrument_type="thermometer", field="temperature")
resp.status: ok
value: 35 °C
